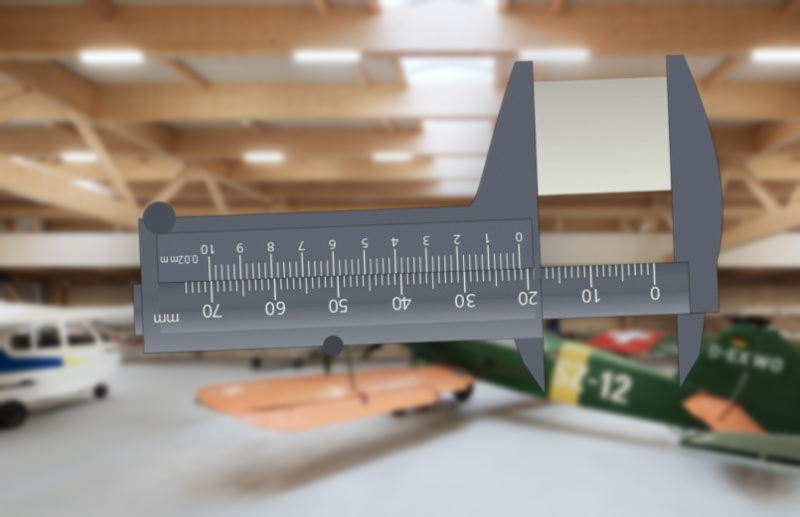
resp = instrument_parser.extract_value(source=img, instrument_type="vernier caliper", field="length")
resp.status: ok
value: 21.2 mm
